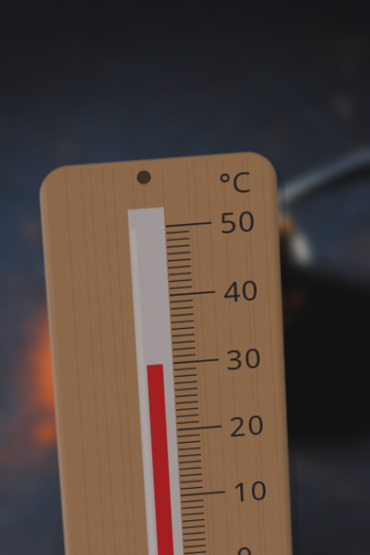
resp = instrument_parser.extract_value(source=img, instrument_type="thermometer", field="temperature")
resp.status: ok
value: 30 °C
